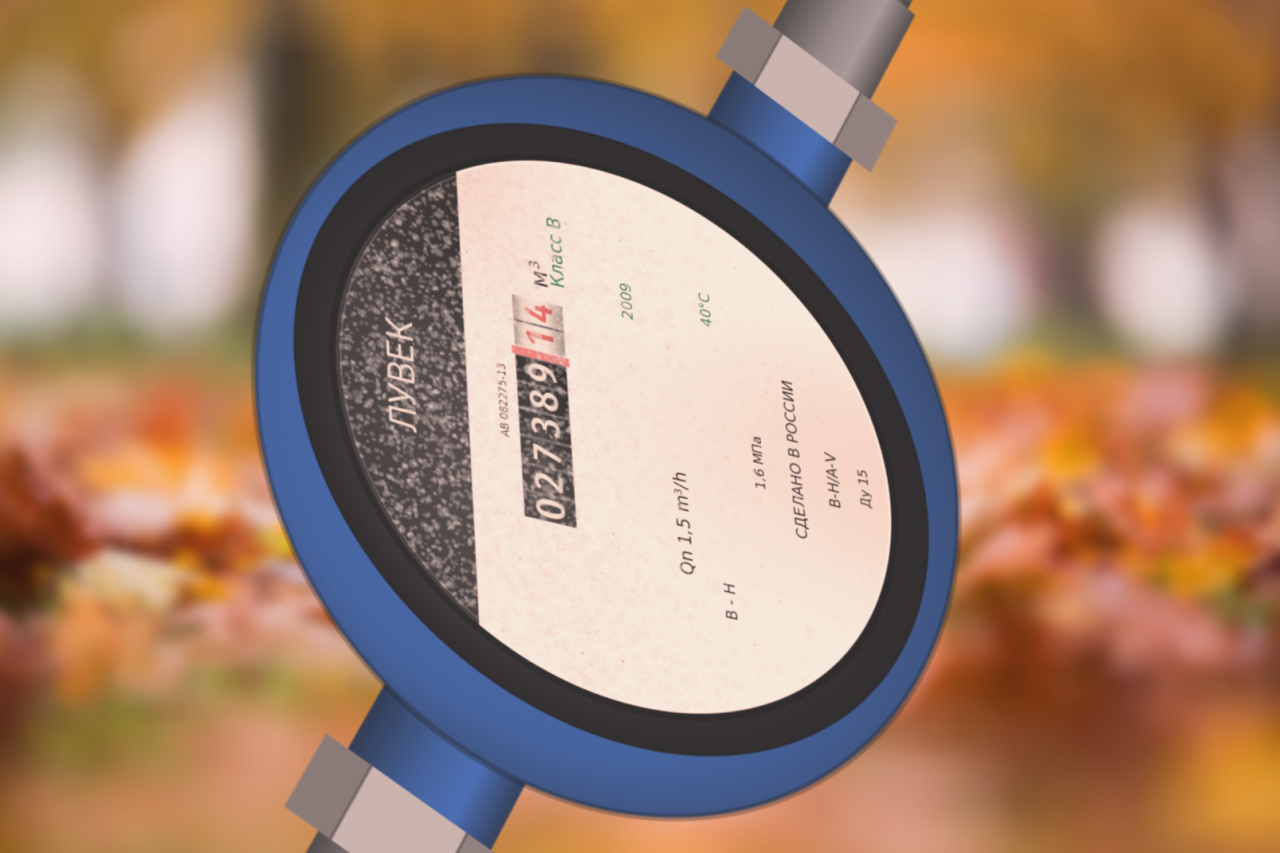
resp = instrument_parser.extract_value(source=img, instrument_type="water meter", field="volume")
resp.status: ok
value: 27389.14 m³
